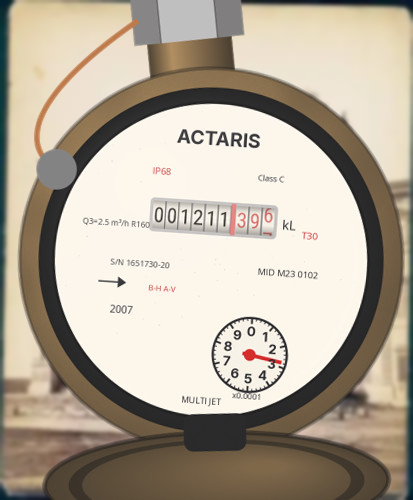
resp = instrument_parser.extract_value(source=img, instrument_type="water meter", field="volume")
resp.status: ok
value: 1211.3962 kL
